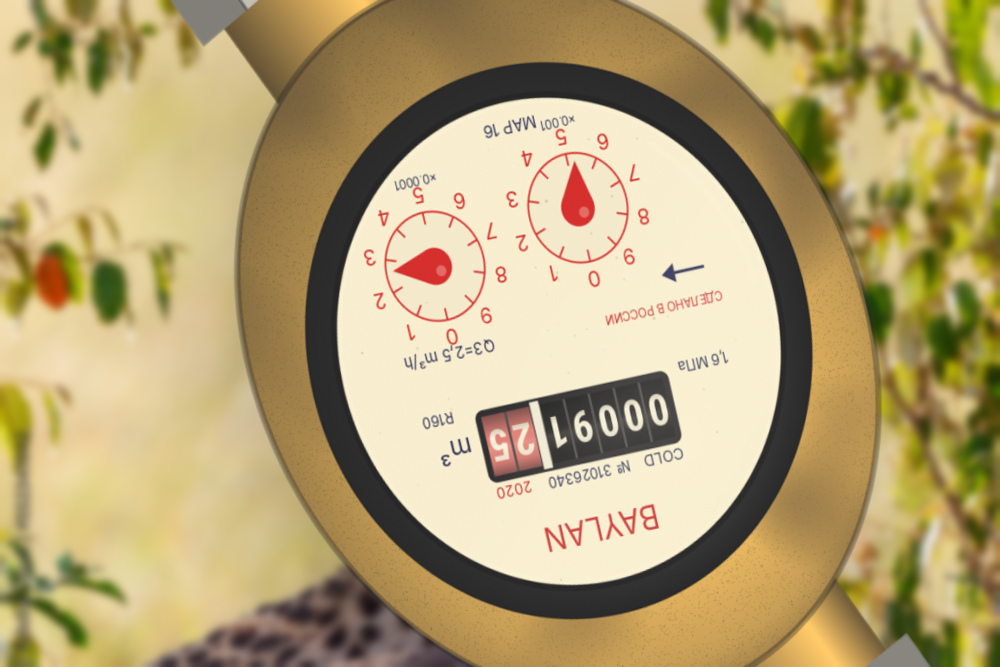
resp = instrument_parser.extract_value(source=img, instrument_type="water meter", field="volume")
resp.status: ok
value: 91.2552 m³
